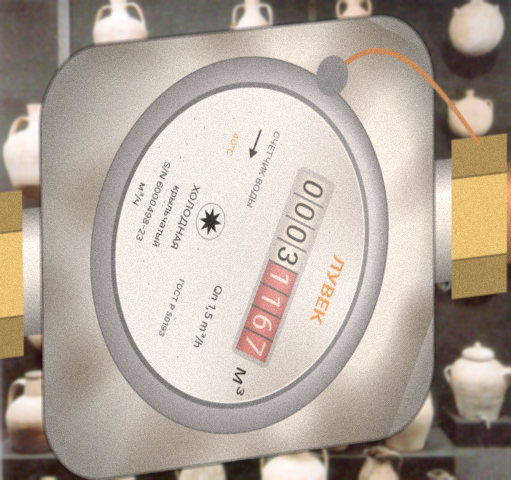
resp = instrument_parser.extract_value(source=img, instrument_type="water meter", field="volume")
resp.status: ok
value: 3.1167 m³
